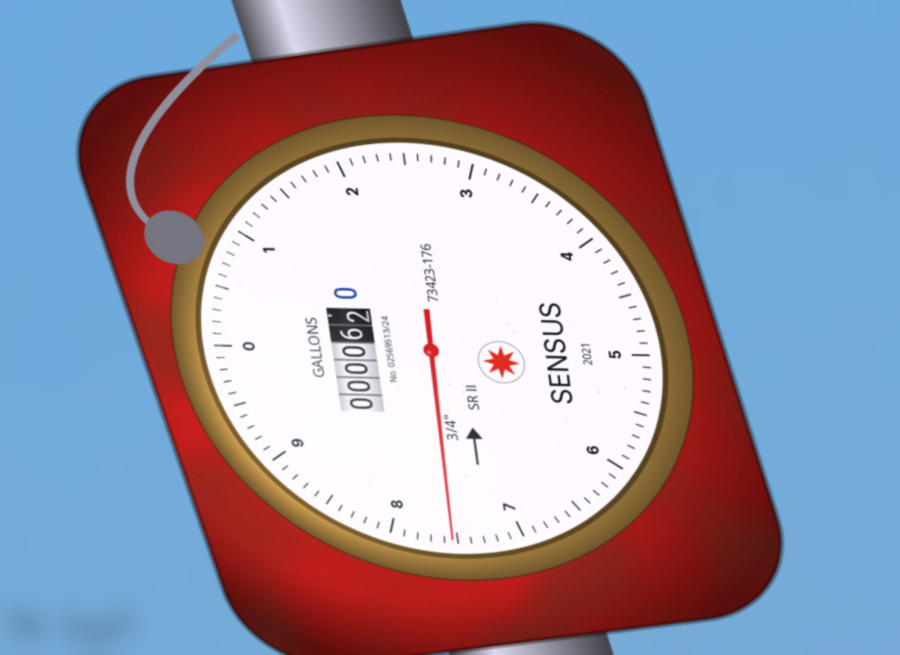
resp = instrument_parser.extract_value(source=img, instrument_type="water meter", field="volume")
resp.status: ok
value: 617.5 gal
